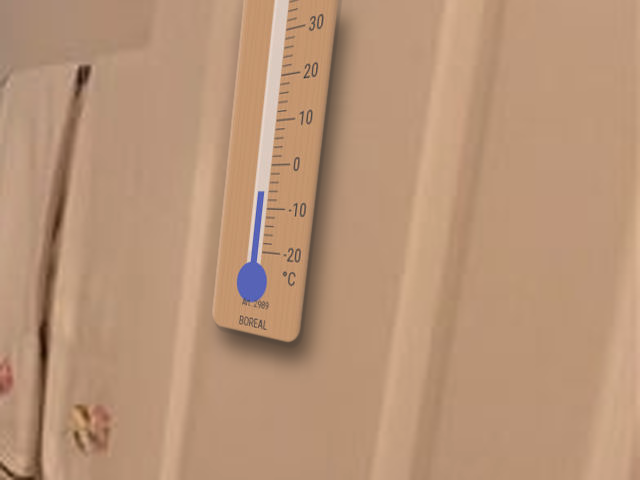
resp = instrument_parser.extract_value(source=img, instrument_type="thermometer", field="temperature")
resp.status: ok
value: -6 °C
